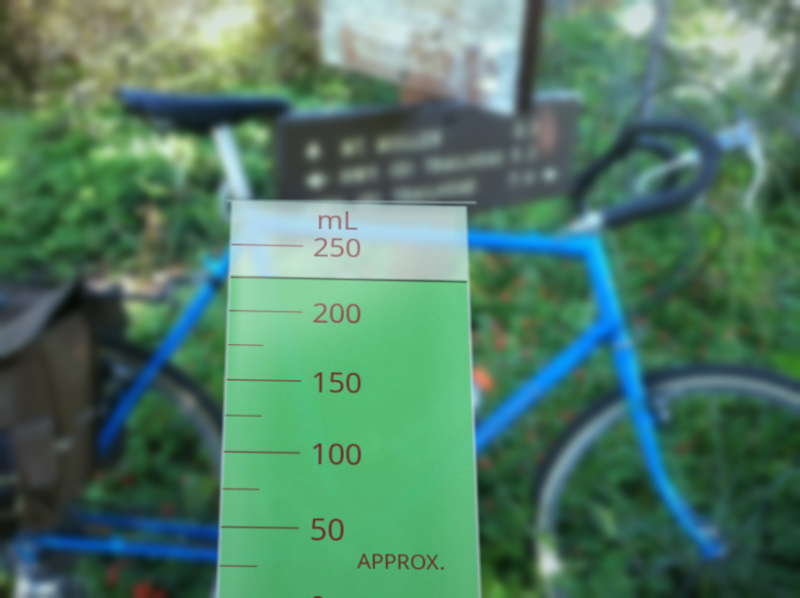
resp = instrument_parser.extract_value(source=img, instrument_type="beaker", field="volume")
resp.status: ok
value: 225 mL
